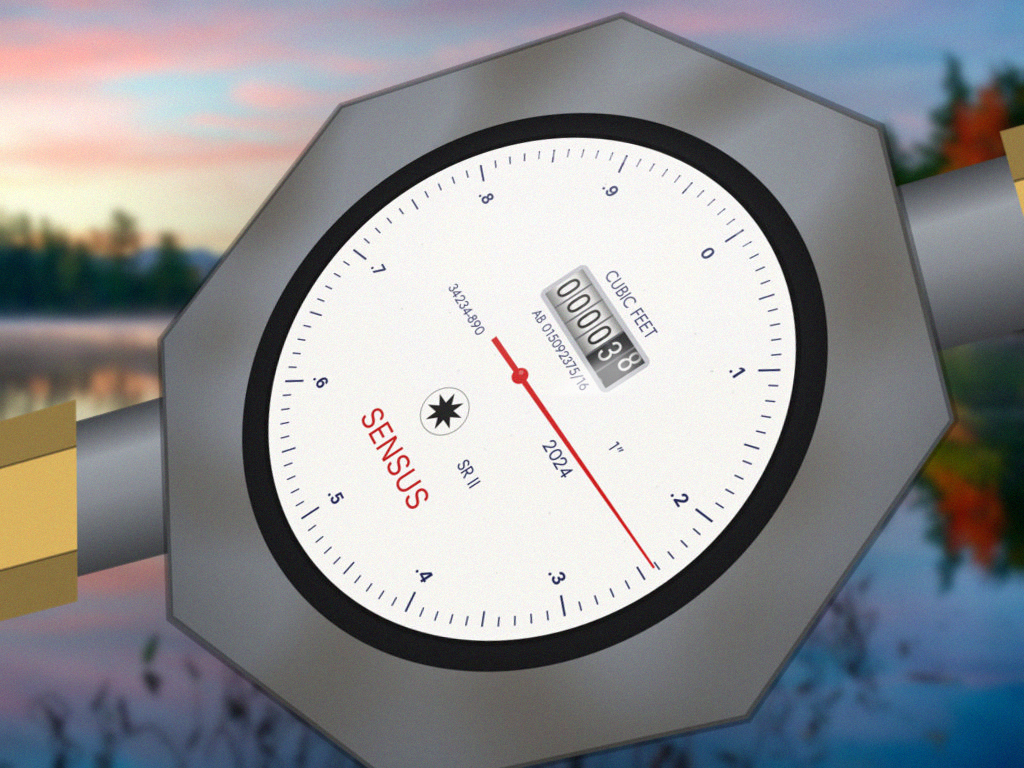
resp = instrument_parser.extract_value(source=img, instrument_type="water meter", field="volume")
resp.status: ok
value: 38.24 ft³
